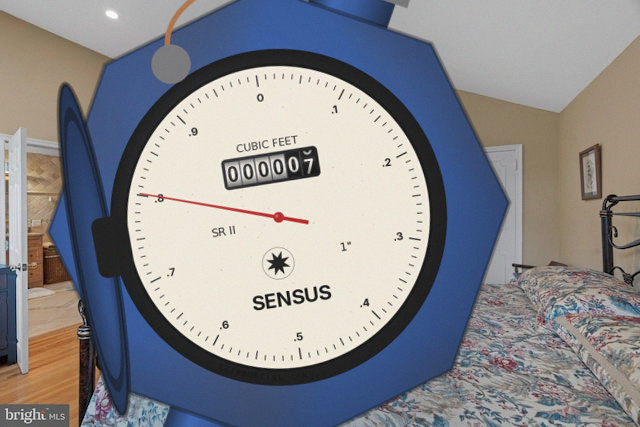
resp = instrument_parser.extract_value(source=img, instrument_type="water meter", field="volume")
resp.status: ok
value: 6.80 ft³
